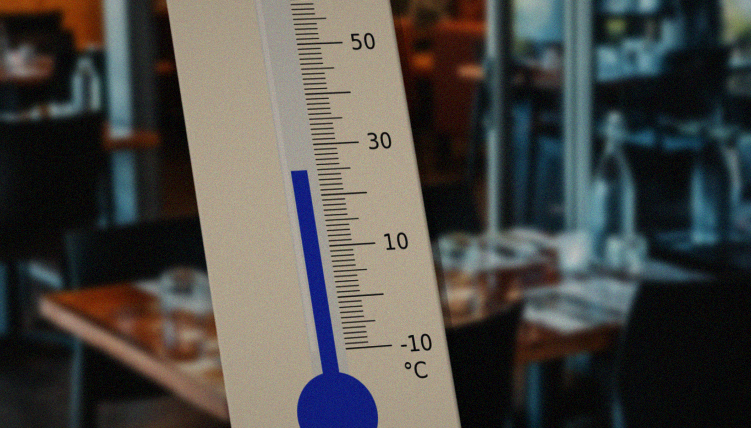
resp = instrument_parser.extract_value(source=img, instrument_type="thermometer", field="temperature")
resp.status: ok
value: 25 °C
